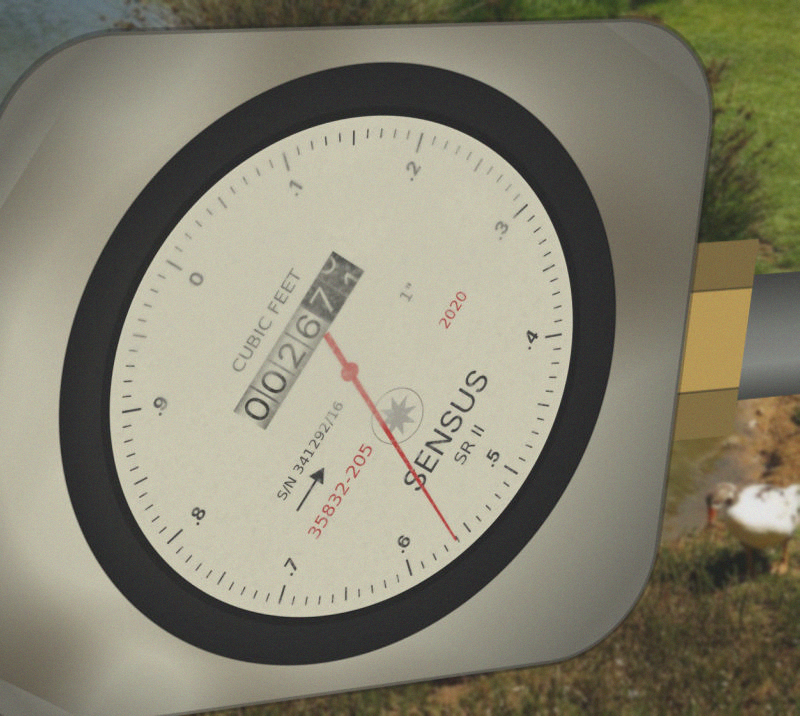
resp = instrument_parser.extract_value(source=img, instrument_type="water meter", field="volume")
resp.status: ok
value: 2670.56 ft³
